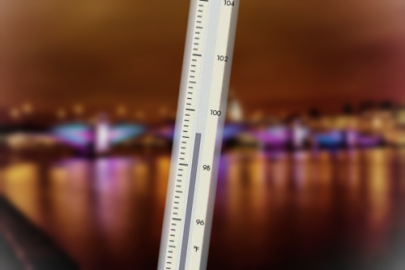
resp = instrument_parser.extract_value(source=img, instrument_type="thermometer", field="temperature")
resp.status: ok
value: 99.2 °F
